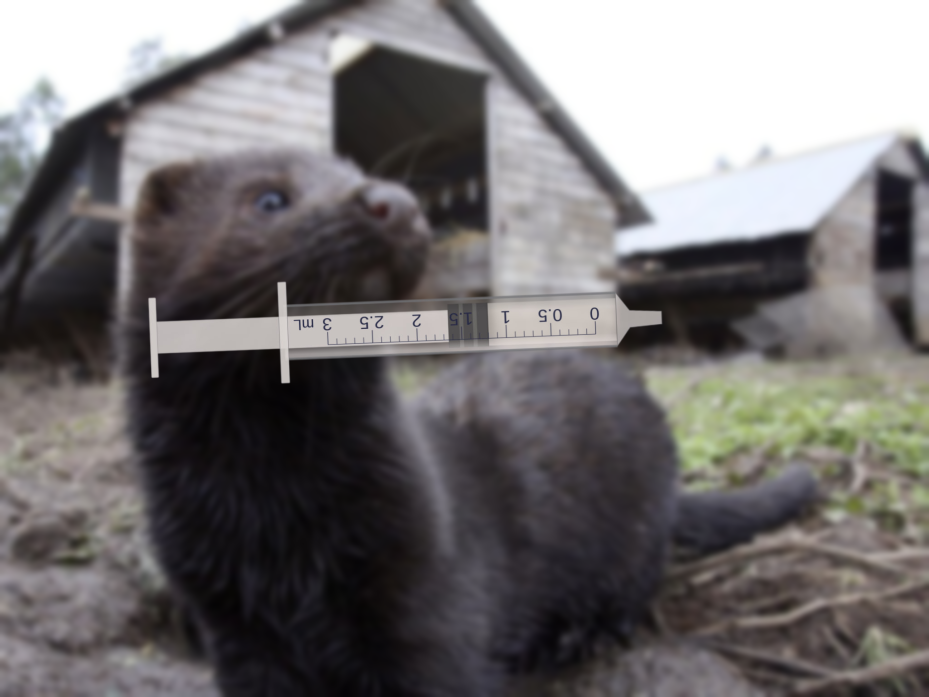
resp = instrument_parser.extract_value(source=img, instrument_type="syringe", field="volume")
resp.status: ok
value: 1.2 mL
